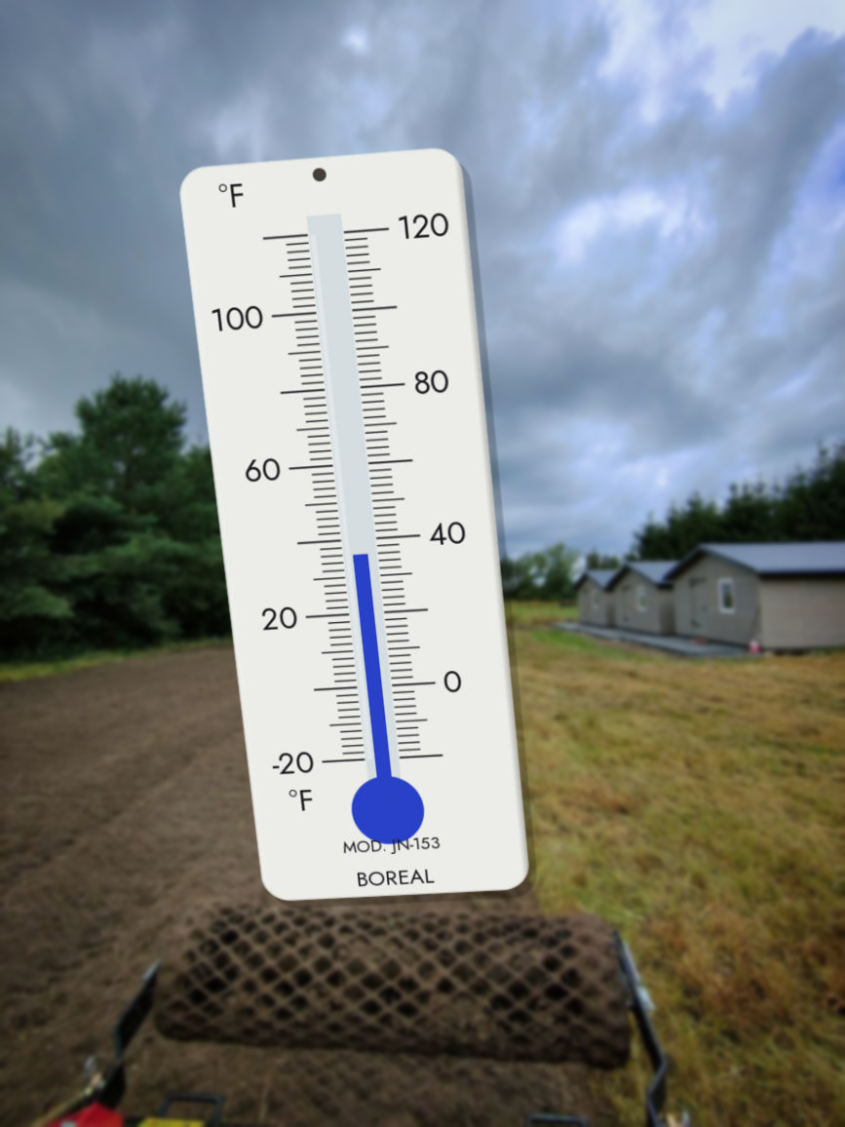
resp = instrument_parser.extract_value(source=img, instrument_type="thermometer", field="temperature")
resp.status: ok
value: 36 °F
